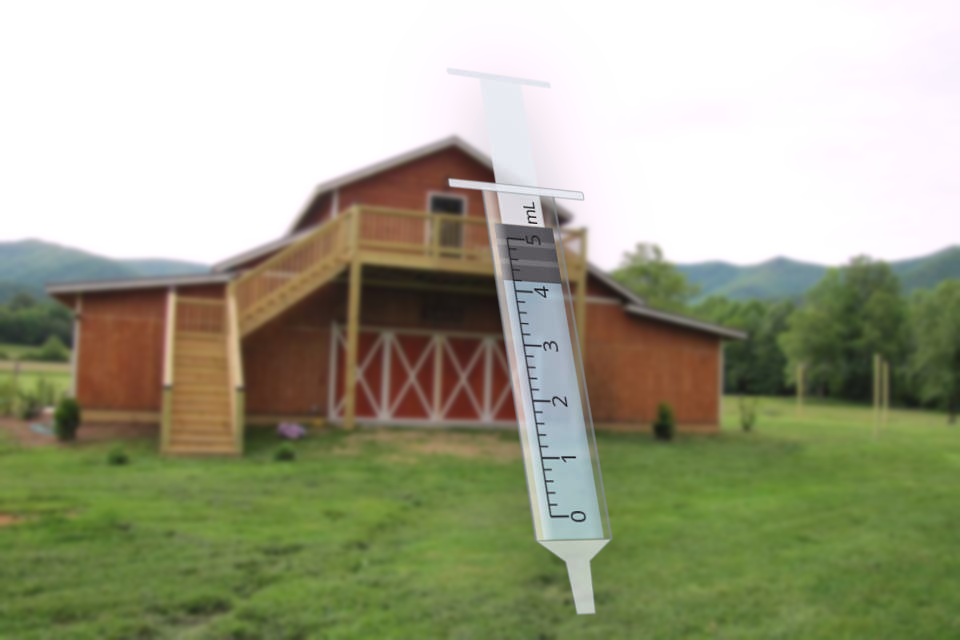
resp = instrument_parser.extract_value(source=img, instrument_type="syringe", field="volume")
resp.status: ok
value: 4.2 mL
